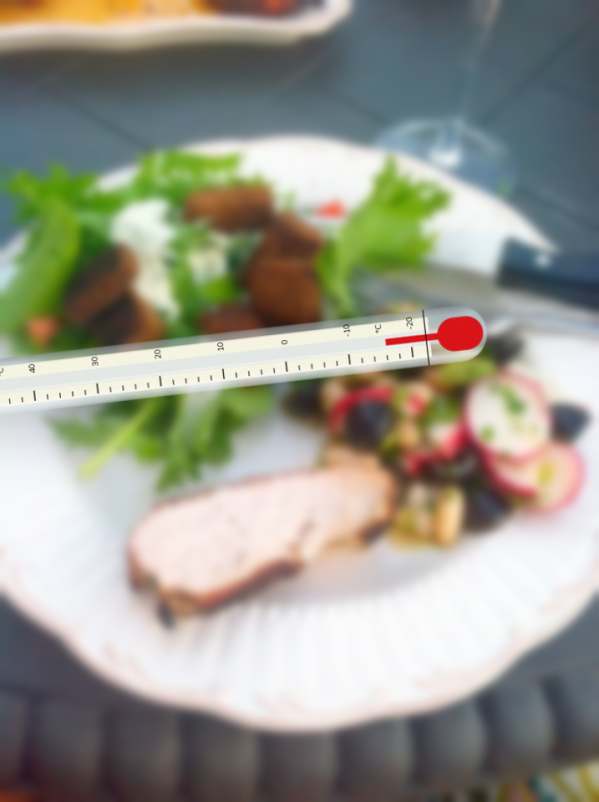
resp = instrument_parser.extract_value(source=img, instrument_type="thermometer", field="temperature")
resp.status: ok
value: -16 °C
